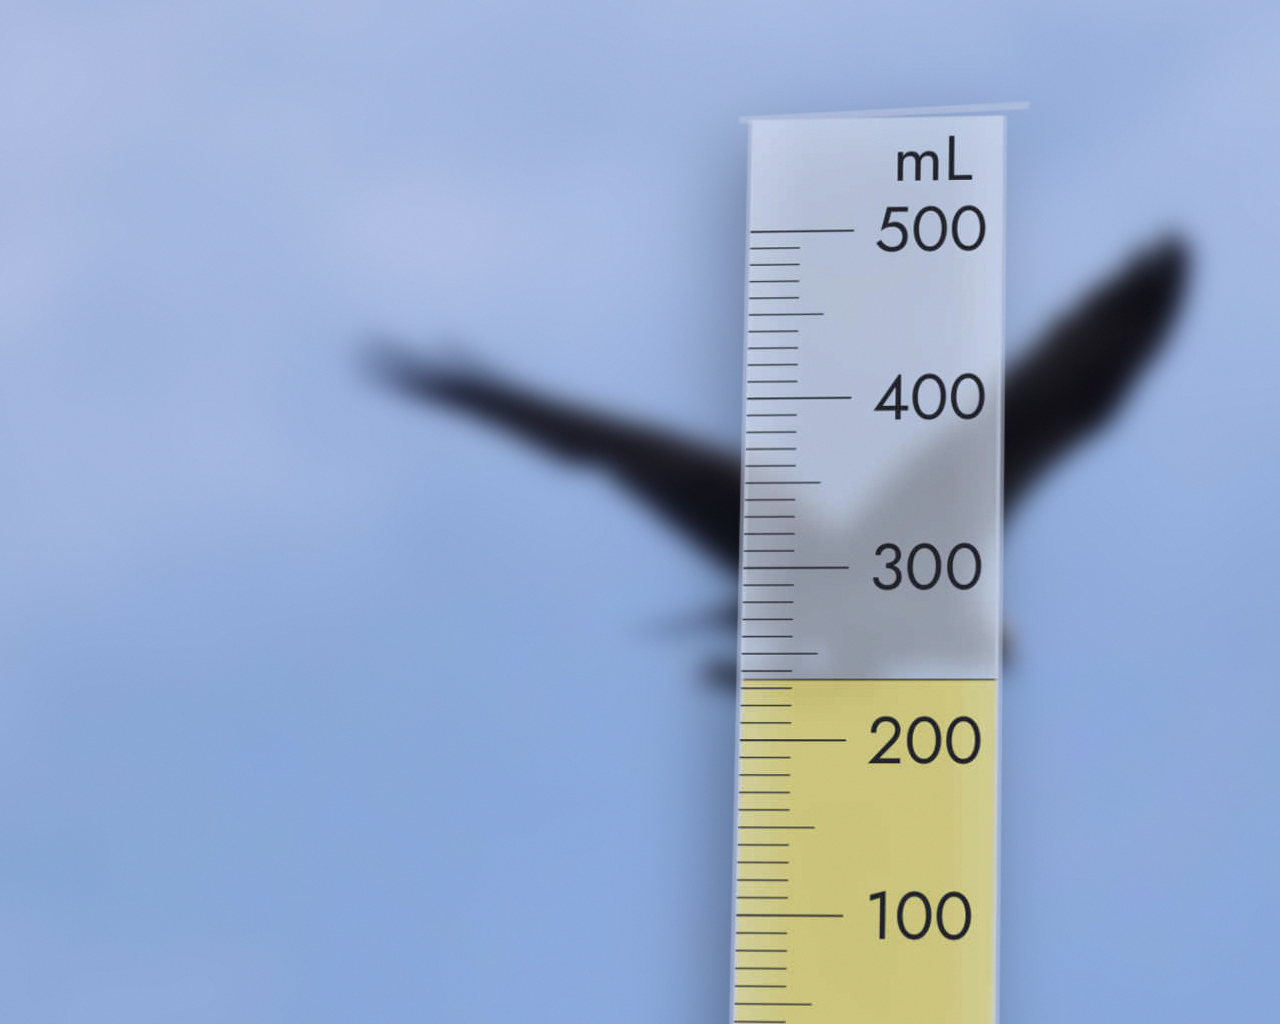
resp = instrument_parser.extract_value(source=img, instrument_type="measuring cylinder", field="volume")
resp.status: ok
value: 235 mL
